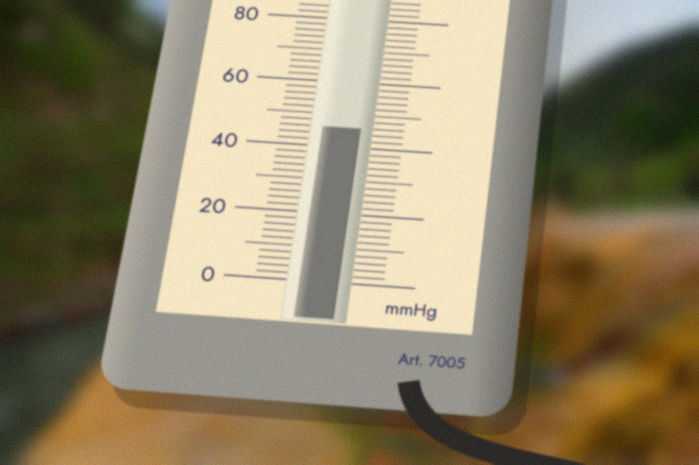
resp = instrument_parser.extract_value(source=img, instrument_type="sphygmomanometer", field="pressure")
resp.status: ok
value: 46 mmHg
